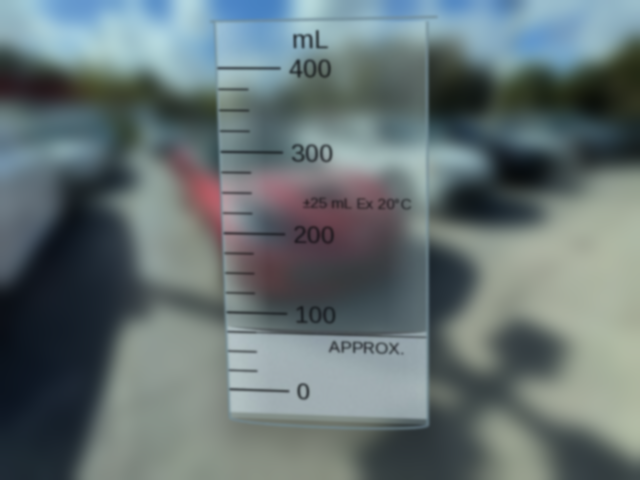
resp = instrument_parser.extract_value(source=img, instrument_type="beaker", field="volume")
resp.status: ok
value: 75 mL
